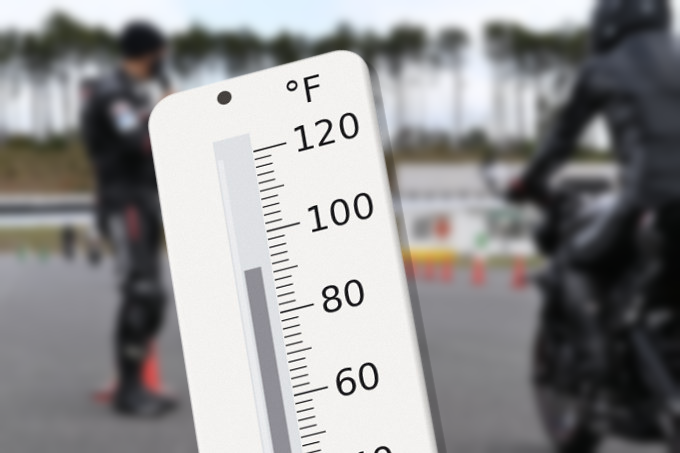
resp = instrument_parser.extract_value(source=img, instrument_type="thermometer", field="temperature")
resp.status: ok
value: 92 °F
